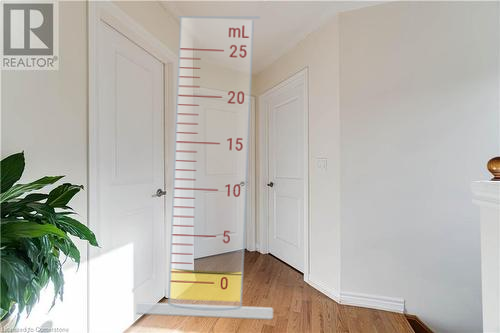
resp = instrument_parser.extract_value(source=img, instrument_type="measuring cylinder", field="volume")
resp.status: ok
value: 1 mL
